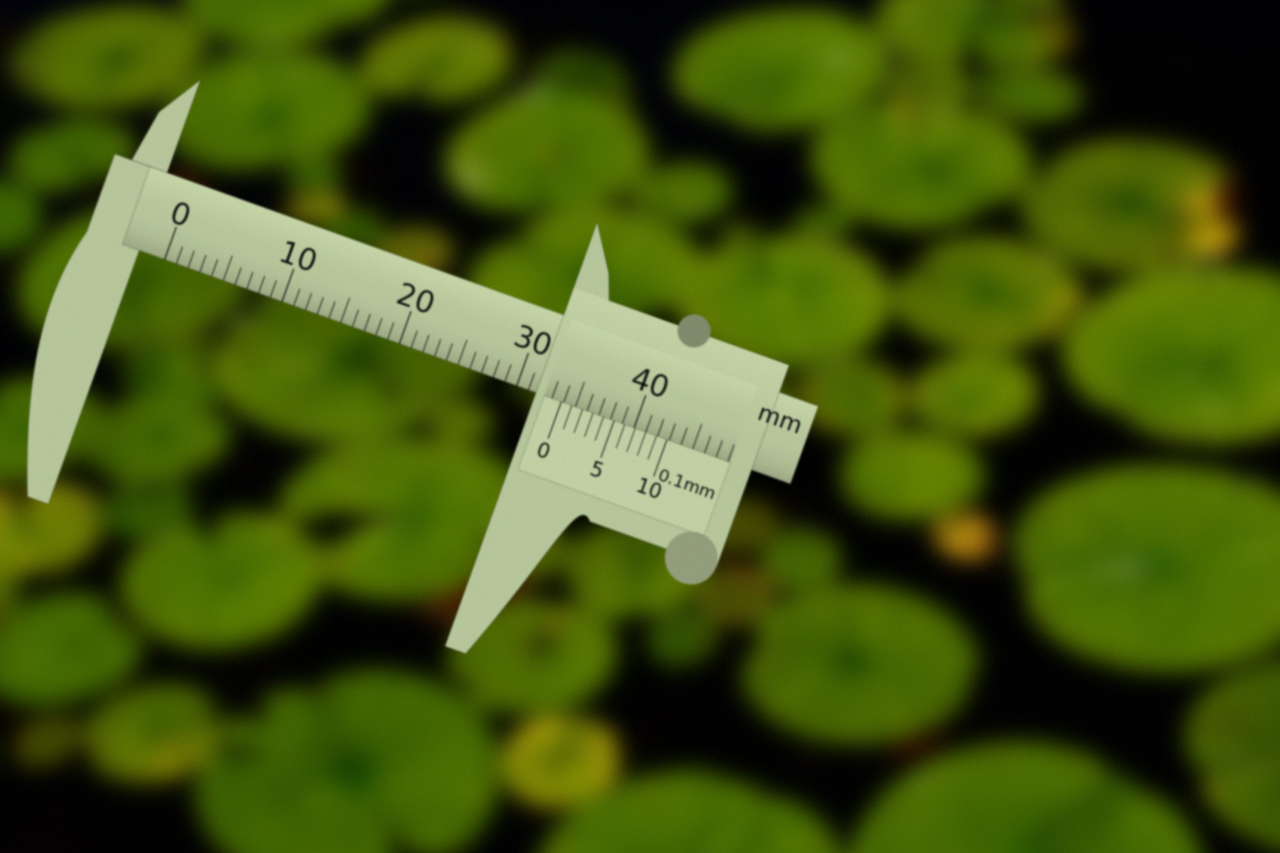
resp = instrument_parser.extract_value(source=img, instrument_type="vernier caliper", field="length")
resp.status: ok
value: 33.8 mm
